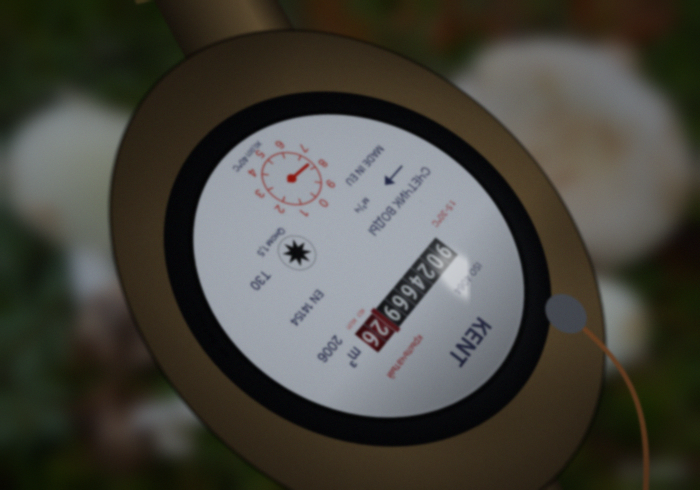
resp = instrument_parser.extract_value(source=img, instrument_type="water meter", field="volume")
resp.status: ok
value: 9024669.267 m³
